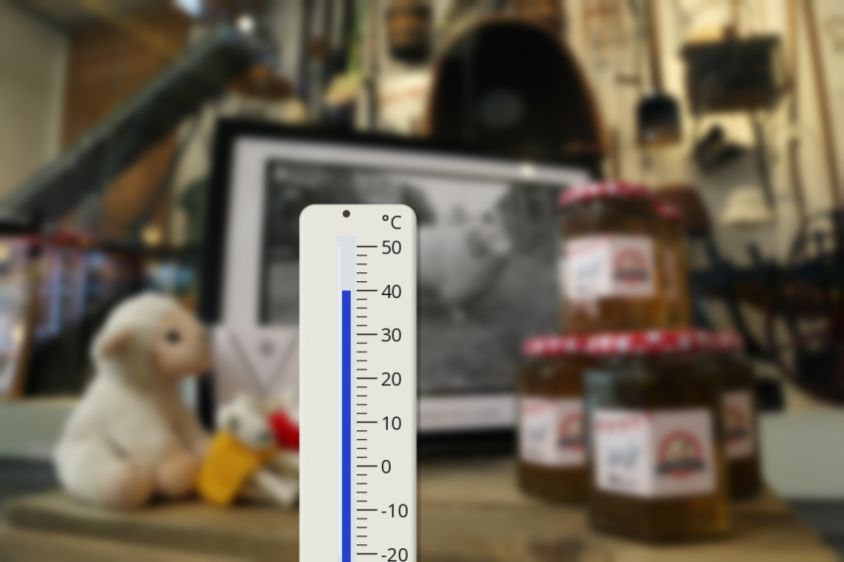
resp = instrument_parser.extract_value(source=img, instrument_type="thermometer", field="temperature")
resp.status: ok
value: 40 °C
